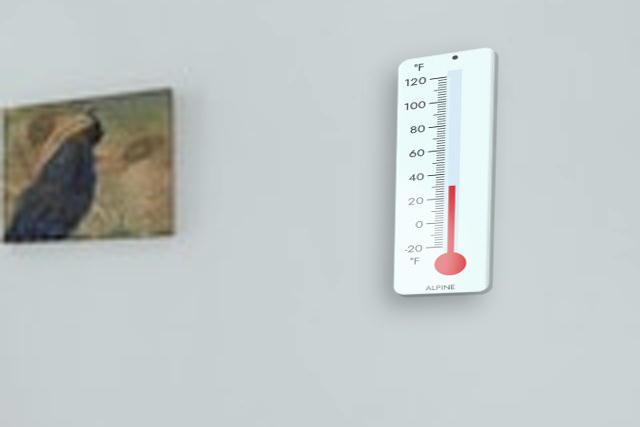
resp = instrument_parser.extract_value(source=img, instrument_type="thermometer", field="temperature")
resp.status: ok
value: 30 °F
